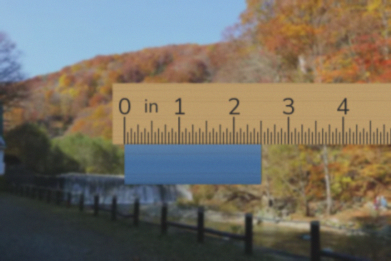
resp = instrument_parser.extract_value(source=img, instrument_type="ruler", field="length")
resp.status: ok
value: 2.5 in
